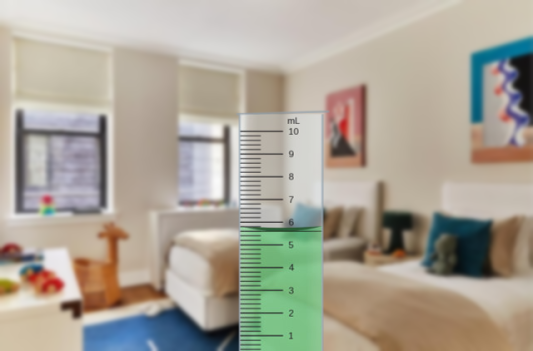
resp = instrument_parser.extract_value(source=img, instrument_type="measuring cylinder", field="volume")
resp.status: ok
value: 5.6 mL
